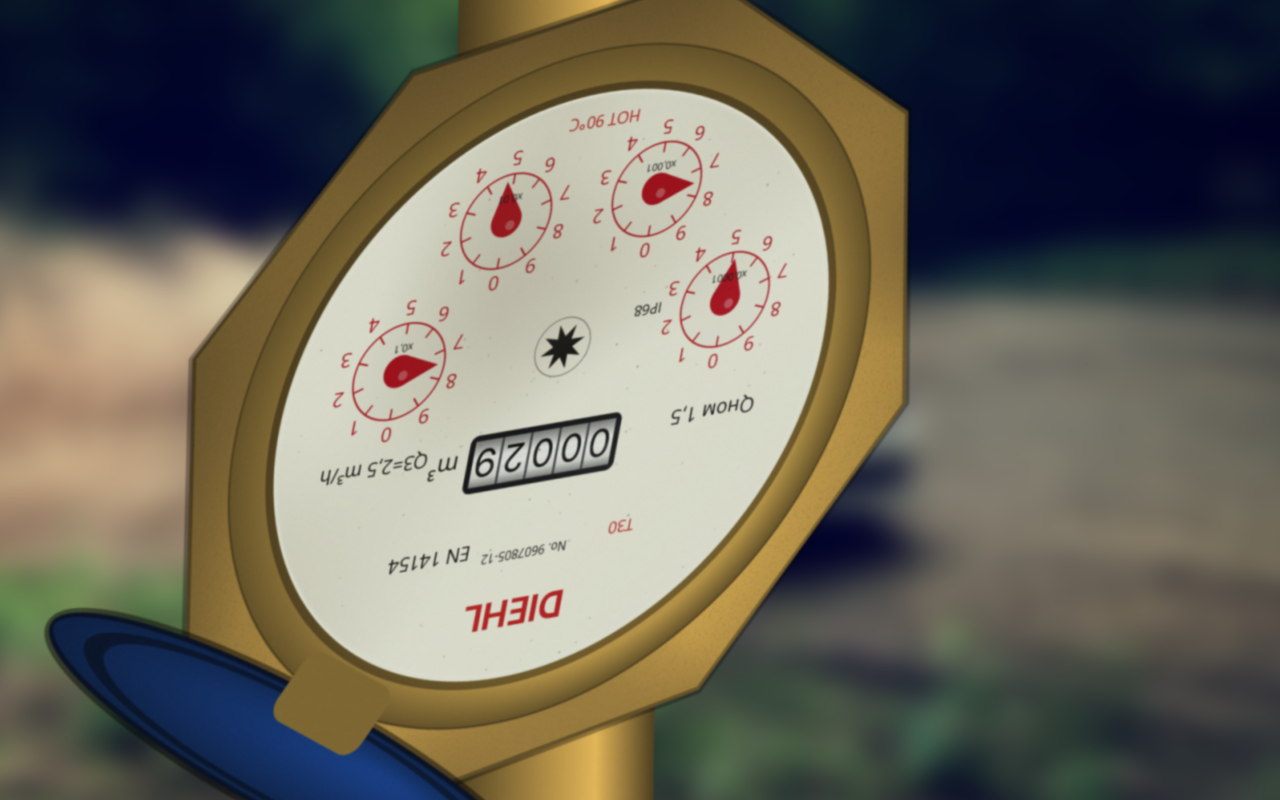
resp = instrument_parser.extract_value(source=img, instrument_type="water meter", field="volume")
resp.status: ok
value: 29.7475 m³
